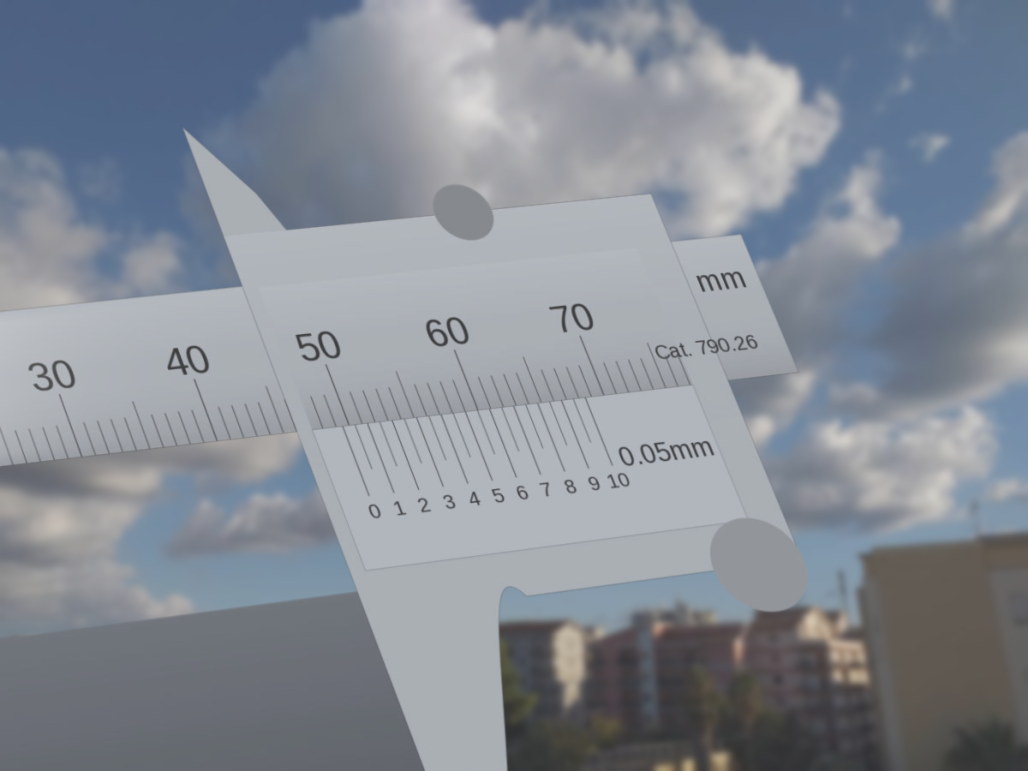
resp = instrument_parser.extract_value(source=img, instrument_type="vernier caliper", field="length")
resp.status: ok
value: 49.5 mm
